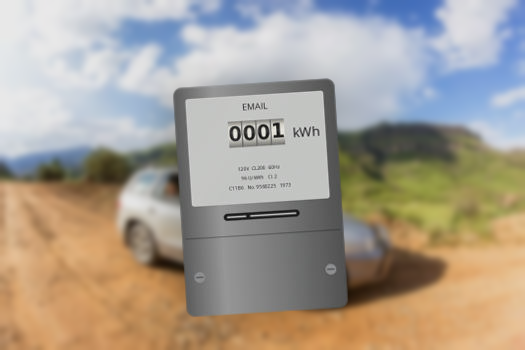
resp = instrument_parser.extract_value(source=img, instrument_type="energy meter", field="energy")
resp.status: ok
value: 1 kWh
